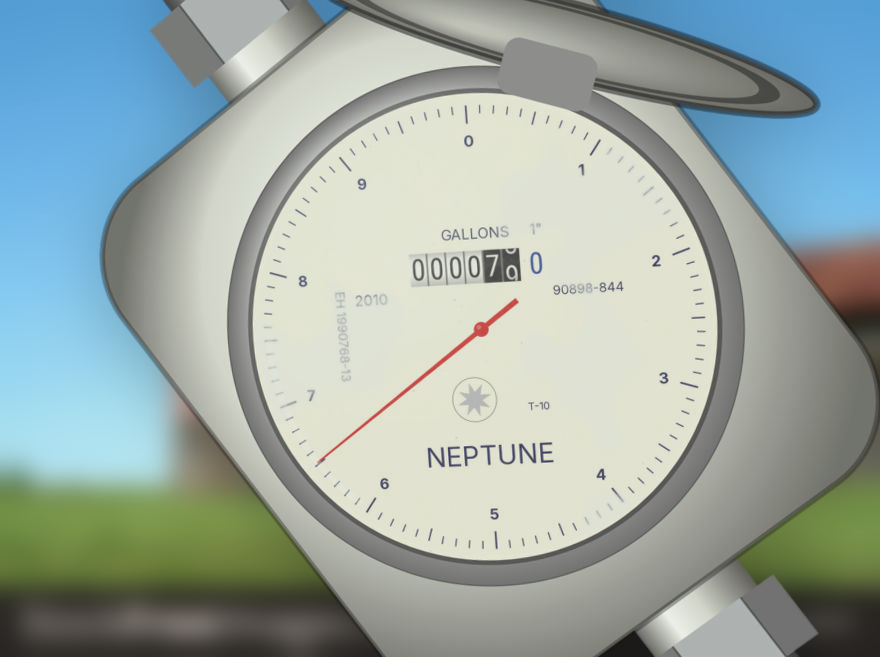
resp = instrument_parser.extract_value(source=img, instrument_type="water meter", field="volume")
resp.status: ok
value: 786.5 gal
